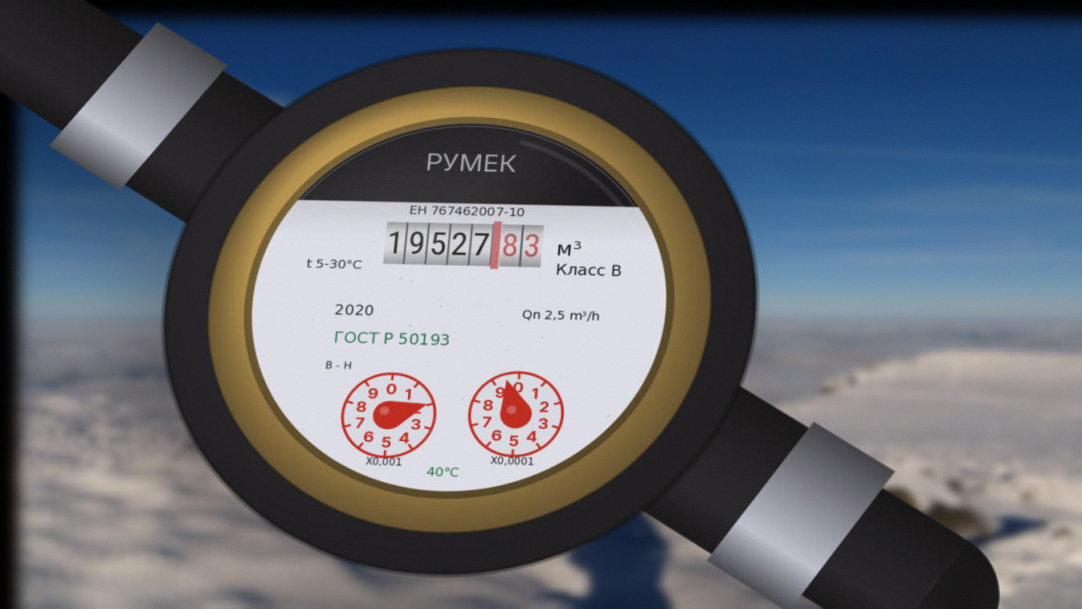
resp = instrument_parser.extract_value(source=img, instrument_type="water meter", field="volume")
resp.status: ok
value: 19527.8319 m³
